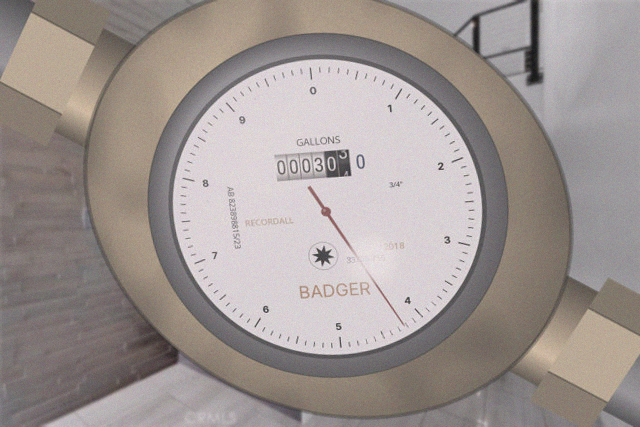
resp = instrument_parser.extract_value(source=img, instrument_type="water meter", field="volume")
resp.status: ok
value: 3034.2 gal
